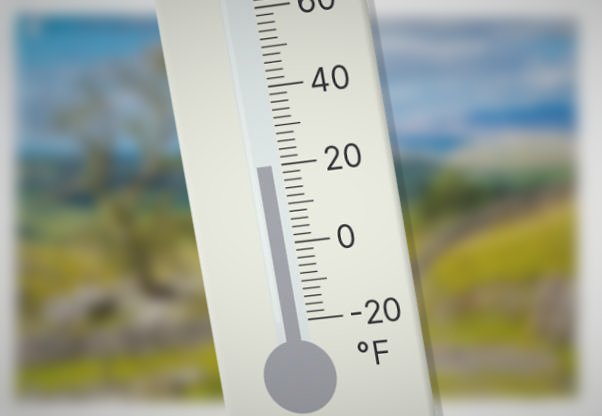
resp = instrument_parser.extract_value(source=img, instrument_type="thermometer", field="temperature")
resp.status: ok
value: 20 °F
